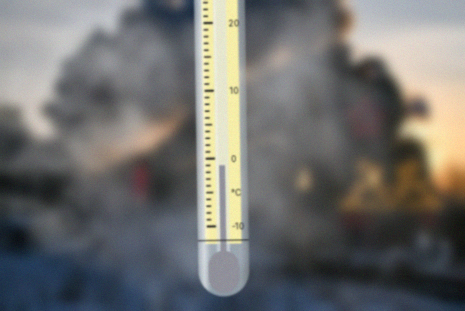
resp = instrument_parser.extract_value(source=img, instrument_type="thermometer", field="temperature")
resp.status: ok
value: -1 °C
